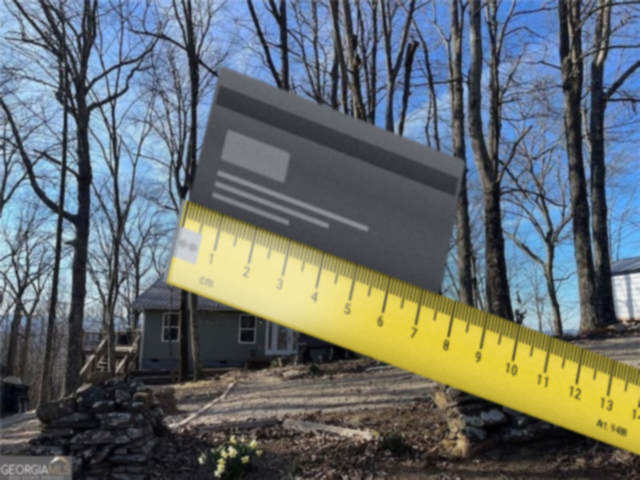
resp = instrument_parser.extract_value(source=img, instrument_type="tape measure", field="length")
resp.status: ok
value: 7.5 cm
